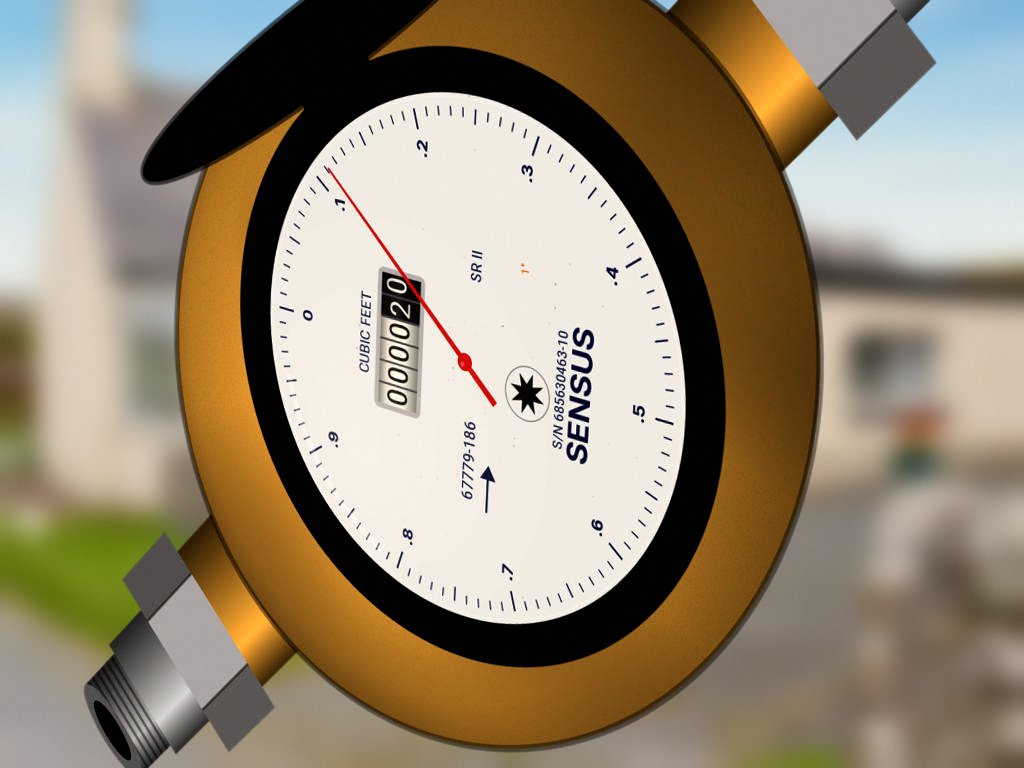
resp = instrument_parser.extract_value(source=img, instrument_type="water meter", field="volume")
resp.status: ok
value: 20.11 ft³
